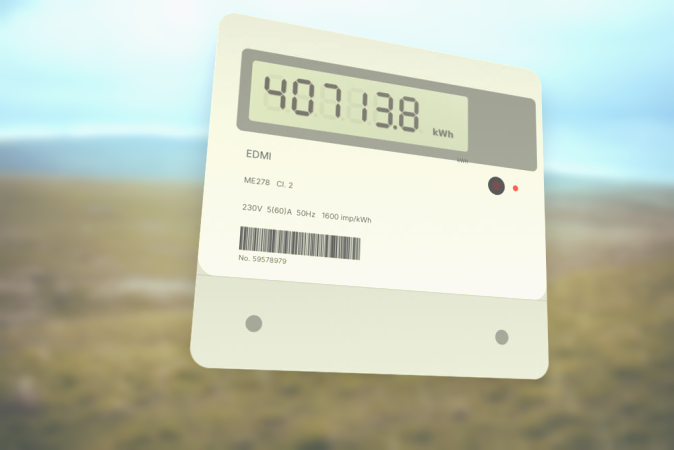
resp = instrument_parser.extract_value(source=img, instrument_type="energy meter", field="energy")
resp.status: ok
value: 40713.8 kWh
